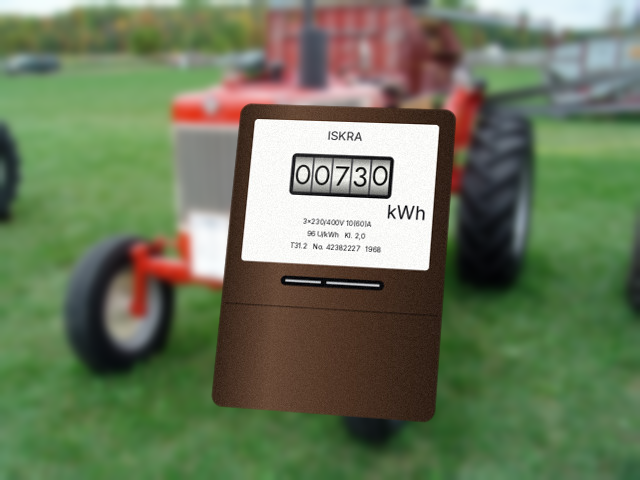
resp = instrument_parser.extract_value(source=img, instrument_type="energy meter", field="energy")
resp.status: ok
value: 730 kWh
